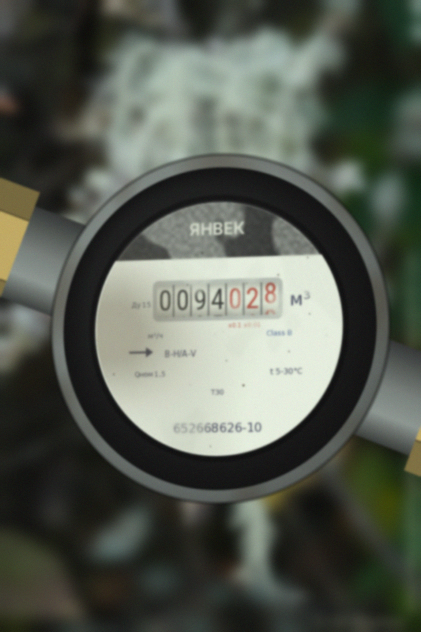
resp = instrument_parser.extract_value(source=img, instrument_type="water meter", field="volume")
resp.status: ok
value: 94.028 m³
